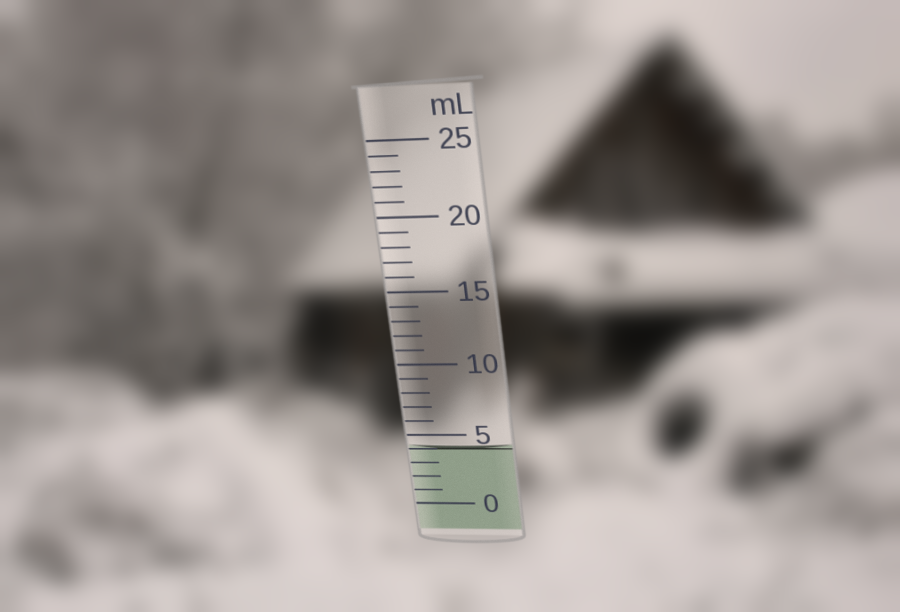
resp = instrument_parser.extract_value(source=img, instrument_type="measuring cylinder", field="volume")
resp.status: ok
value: 4 mL
